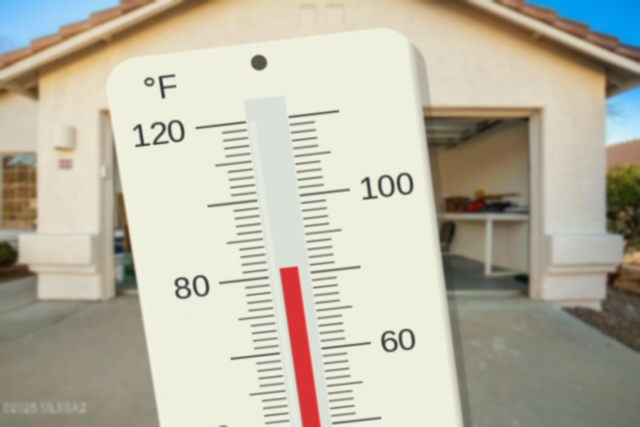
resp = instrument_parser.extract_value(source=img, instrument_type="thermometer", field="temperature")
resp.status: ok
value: 82 °F
